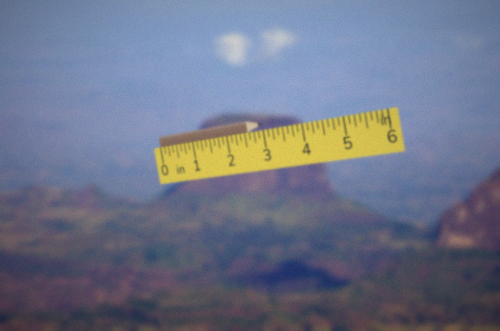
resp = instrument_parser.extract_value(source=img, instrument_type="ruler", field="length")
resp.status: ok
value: 3 in
